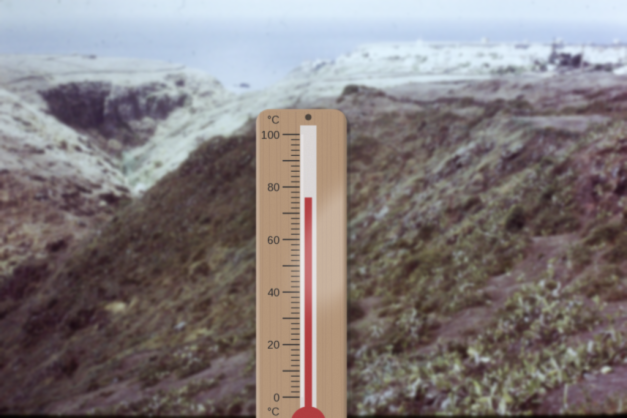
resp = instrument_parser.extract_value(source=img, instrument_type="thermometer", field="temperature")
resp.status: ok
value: 76 °C
